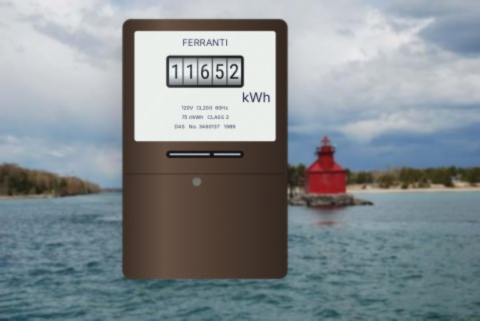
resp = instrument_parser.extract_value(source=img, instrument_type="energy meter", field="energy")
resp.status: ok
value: 11652 kWh
